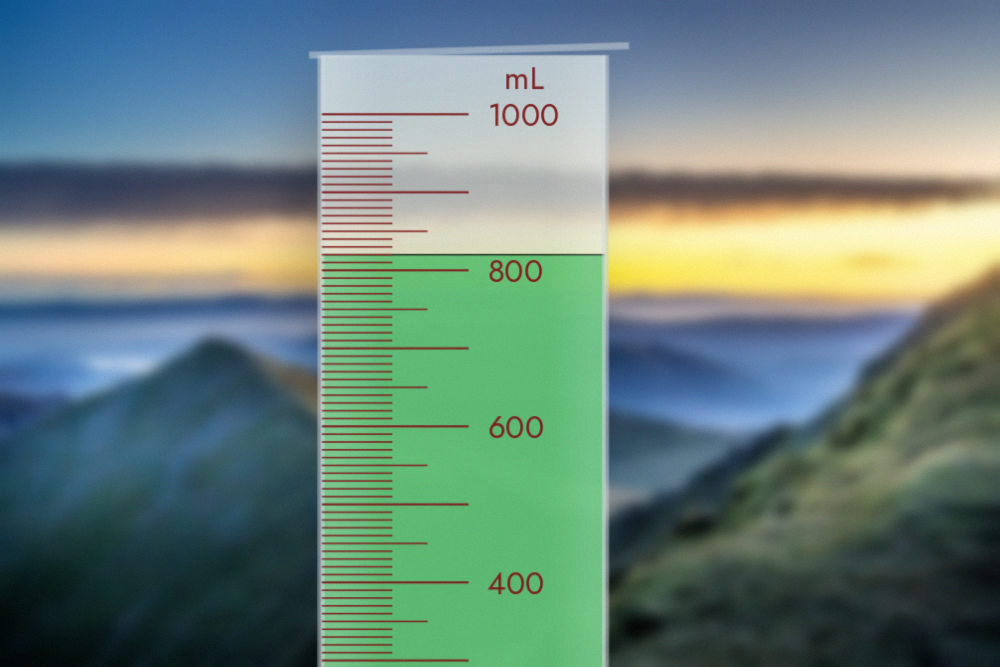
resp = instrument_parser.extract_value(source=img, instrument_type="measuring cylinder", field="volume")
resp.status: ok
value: 820 mL
